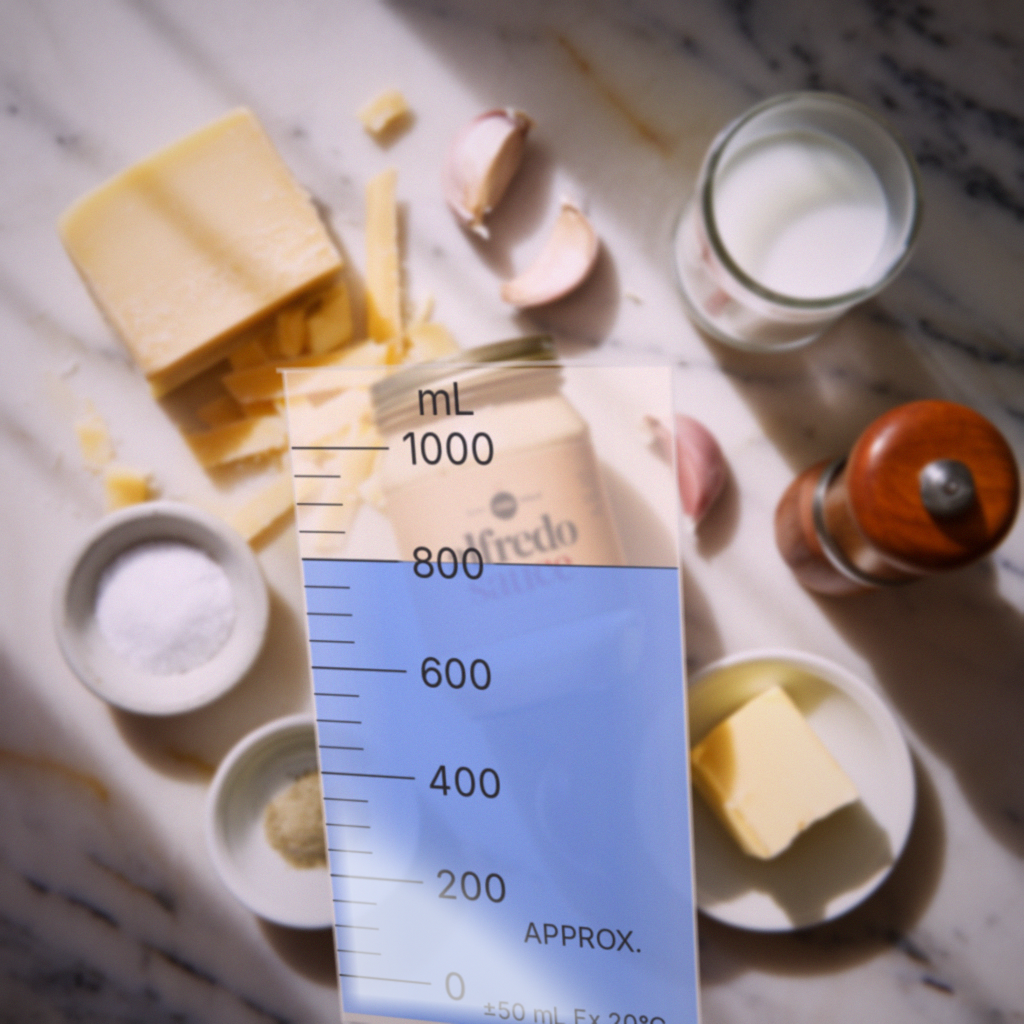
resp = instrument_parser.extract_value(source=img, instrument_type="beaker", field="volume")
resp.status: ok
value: 800 mL
